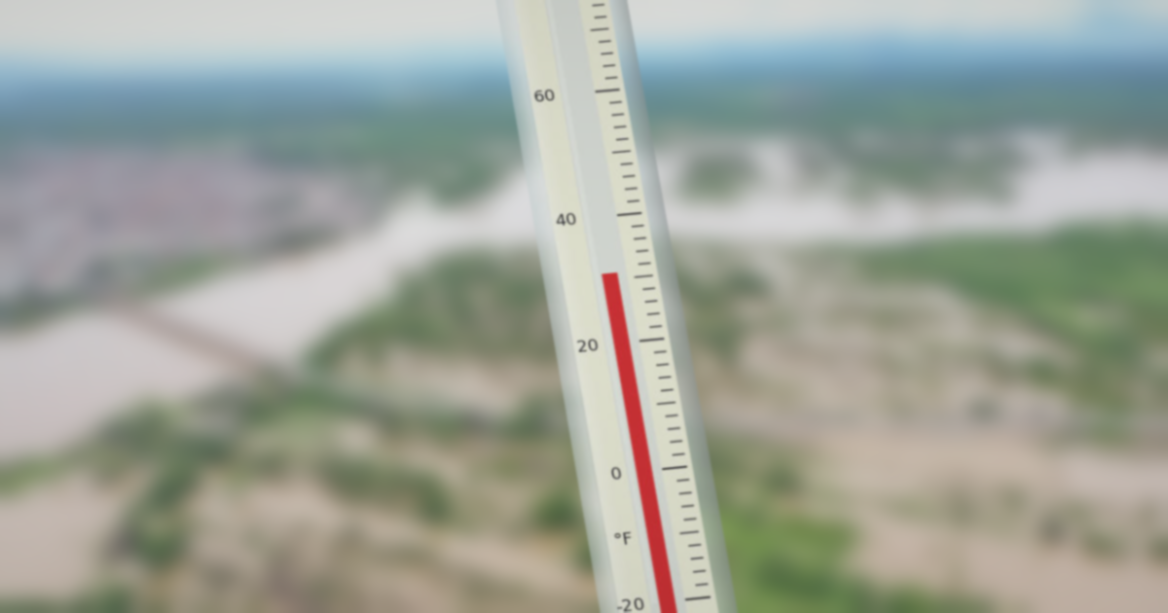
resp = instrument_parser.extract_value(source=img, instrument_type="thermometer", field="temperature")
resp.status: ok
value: 31 °F
